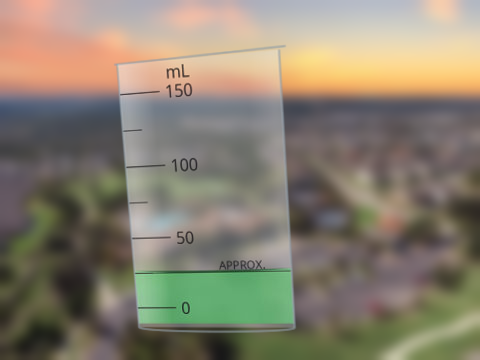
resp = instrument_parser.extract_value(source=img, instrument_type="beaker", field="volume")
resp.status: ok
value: 25 mL
